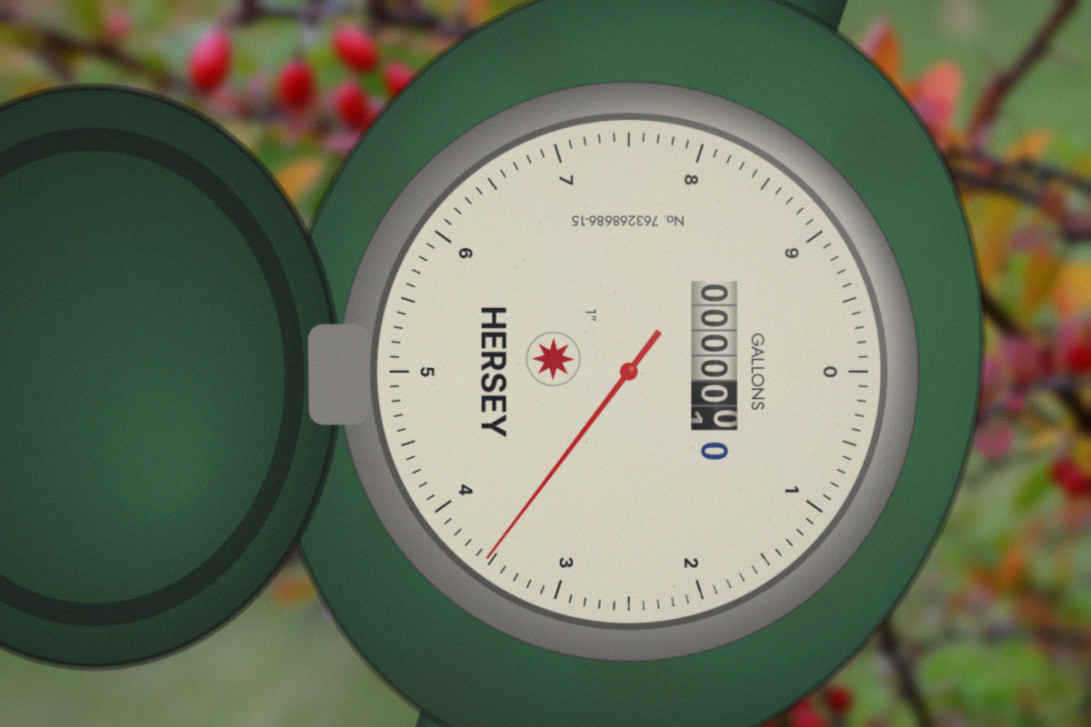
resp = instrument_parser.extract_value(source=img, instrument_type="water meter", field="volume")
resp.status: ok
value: 3.5 gal
